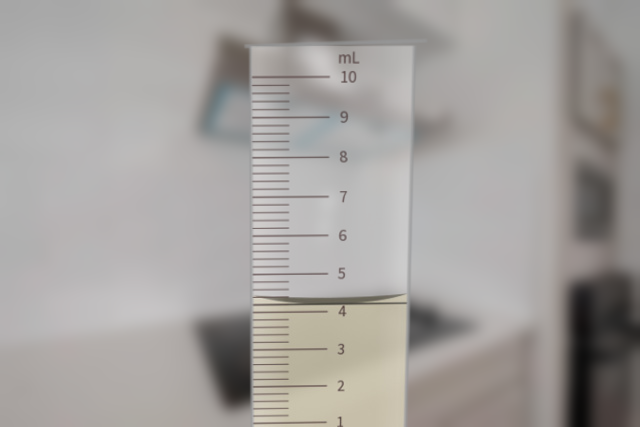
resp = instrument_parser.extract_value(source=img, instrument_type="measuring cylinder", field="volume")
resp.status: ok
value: 4.2 mL
